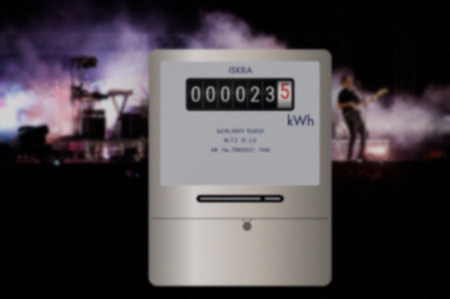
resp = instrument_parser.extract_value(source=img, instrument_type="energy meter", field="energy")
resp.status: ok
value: 23.5 kWh
